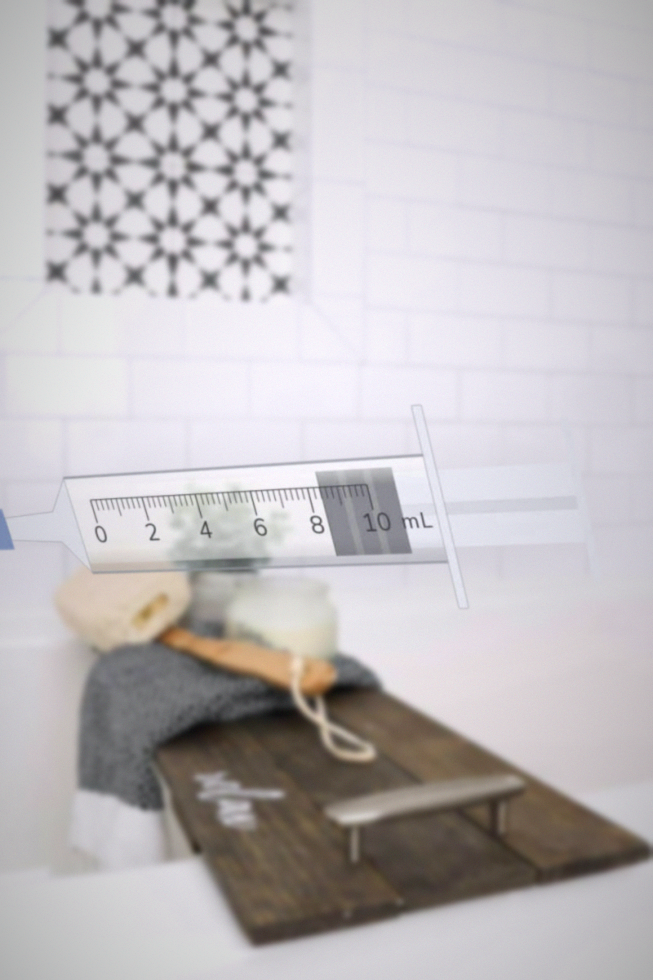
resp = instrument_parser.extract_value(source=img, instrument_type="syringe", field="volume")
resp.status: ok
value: 8.4 mL
